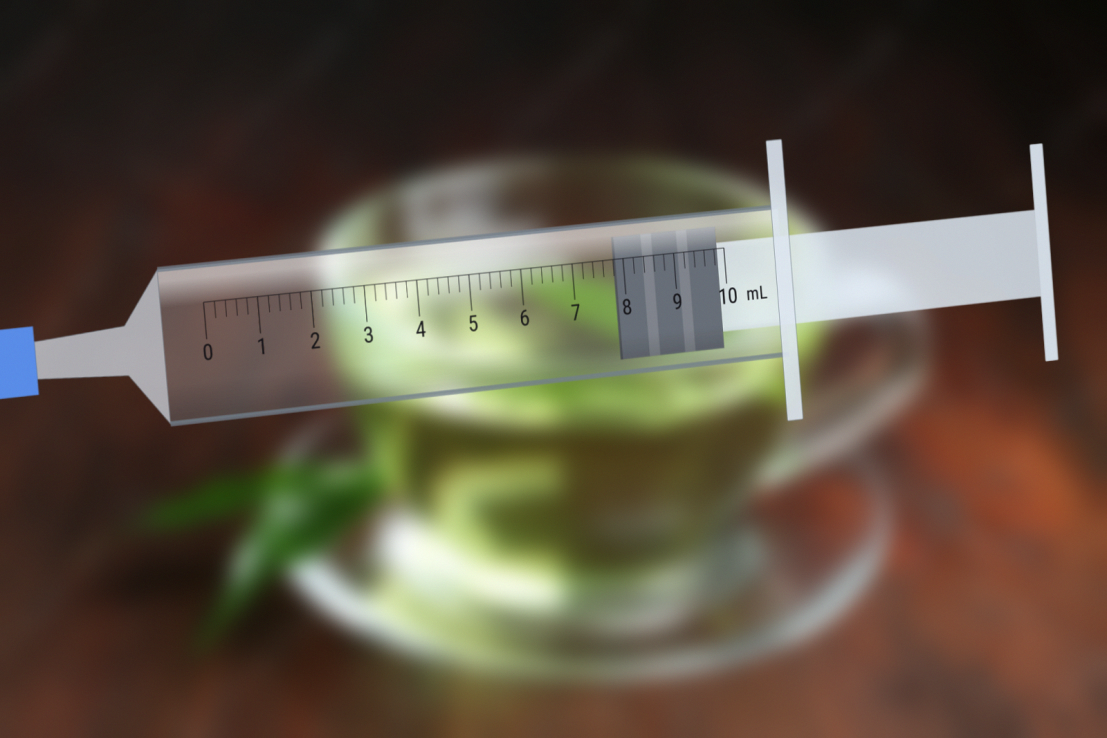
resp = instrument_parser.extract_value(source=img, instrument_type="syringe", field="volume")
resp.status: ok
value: 7.8 mL
